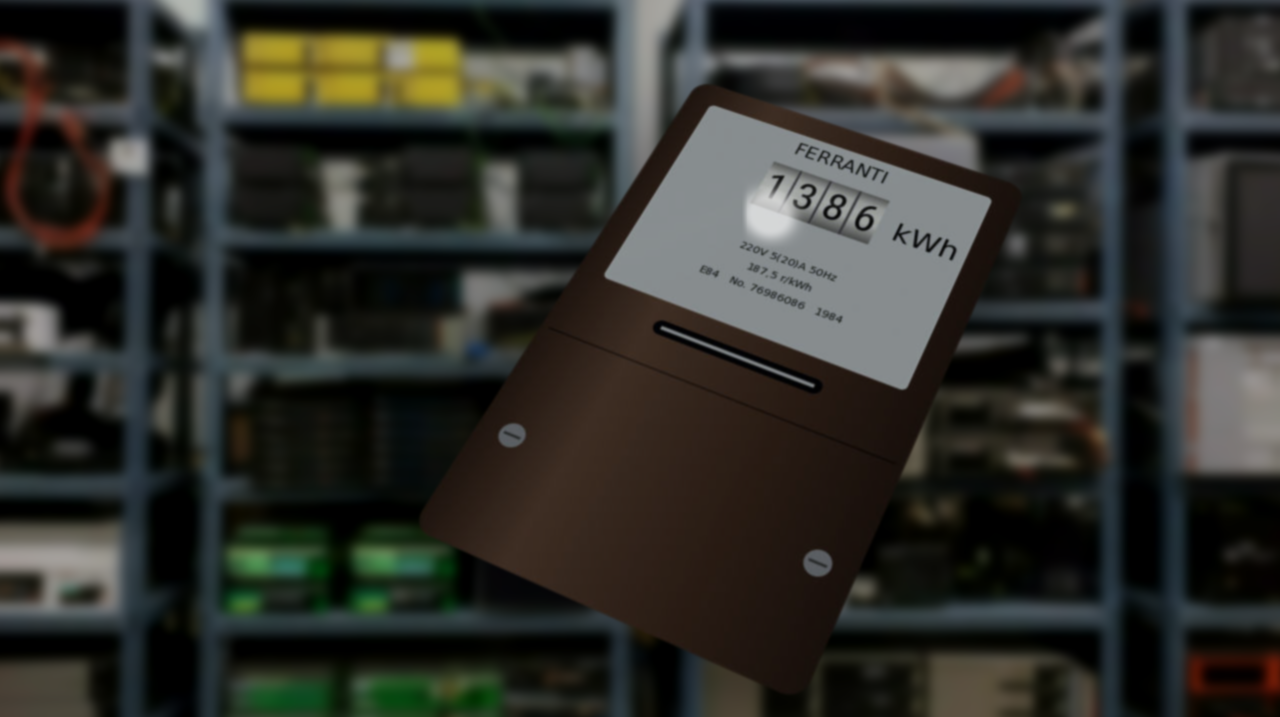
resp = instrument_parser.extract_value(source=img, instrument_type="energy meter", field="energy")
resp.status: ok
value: 1386 kWh
